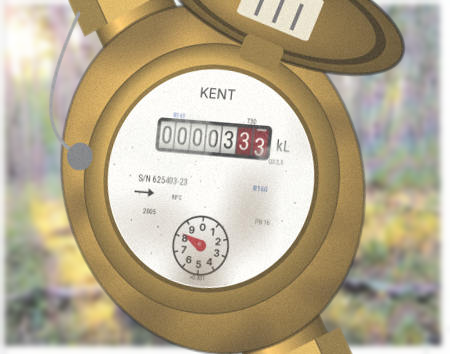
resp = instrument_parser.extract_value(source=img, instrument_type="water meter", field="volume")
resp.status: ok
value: 3.328 kL
